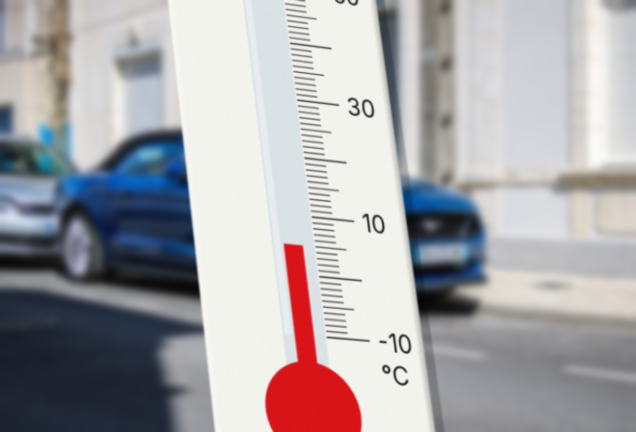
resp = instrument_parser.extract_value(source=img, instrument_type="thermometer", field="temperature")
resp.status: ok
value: 5 °C
